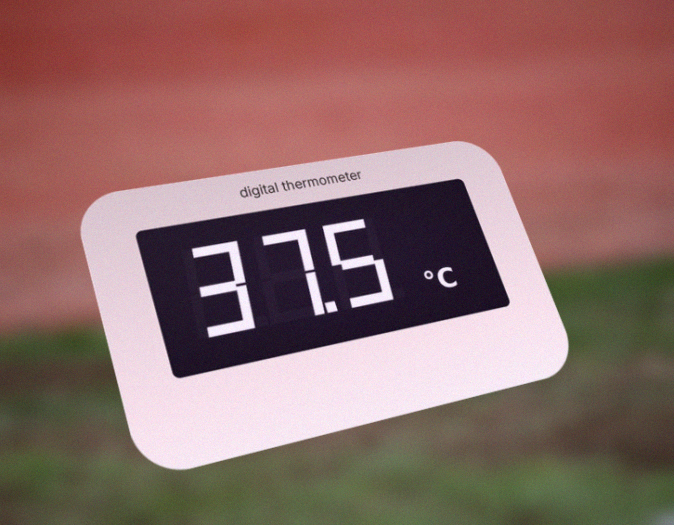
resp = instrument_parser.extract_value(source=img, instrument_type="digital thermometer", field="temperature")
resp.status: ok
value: 37.5 °C
